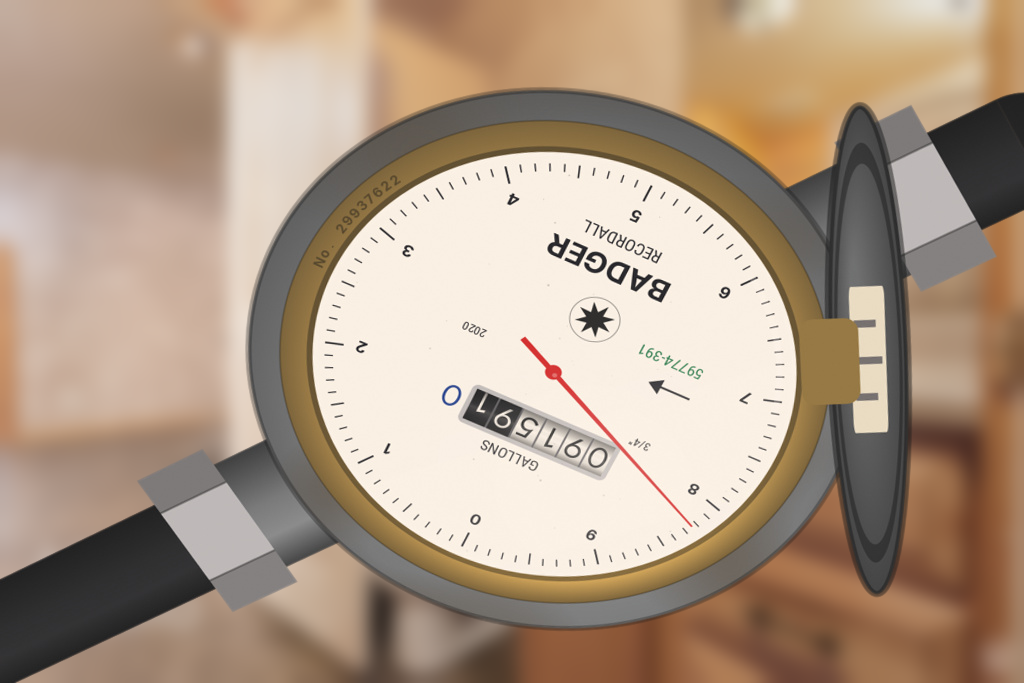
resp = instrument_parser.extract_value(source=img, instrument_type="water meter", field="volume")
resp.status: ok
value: 915908.2 gal
